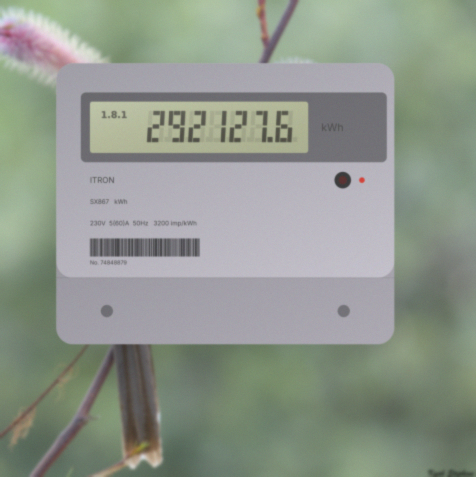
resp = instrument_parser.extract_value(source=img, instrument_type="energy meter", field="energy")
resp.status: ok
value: 292127.6 kWh
